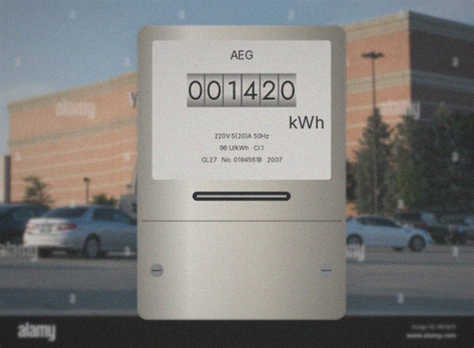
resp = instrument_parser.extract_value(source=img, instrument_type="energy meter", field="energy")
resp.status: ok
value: 1420 kWh
